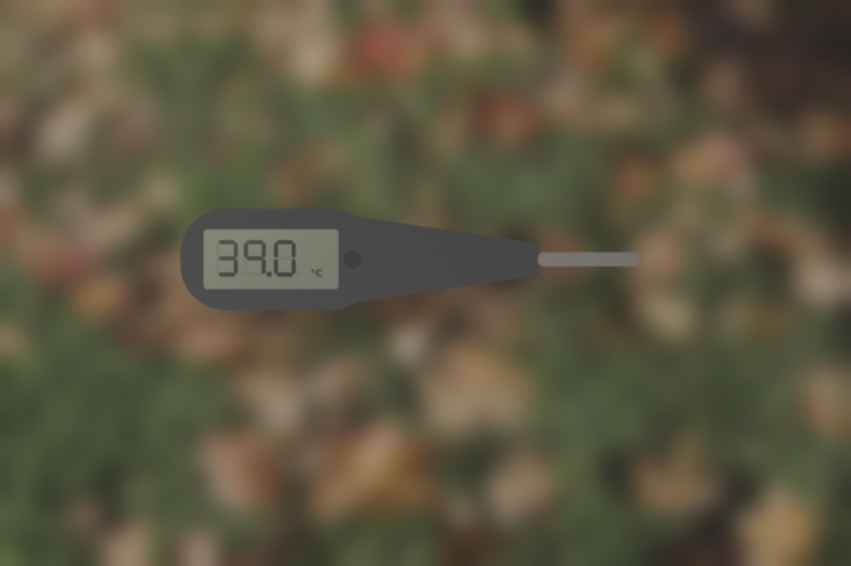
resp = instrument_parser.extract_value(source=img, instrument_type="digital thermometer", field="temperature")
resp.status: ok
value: 39.0 °C
